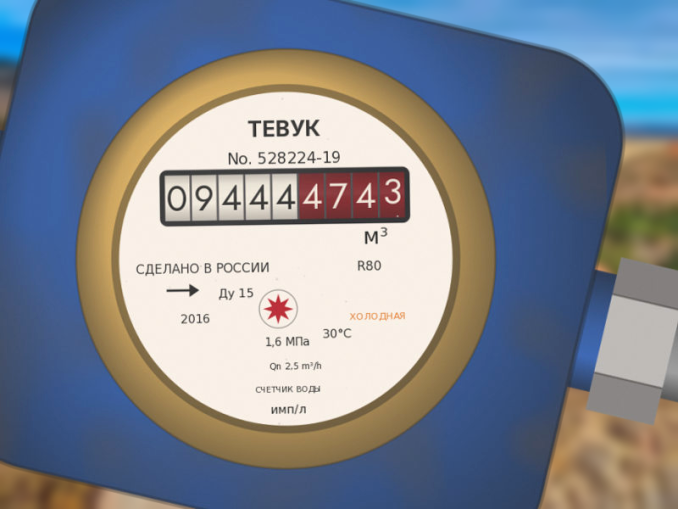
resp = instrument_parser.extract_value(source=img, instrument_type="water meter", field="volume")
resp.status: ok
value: 9444.4743 m³
